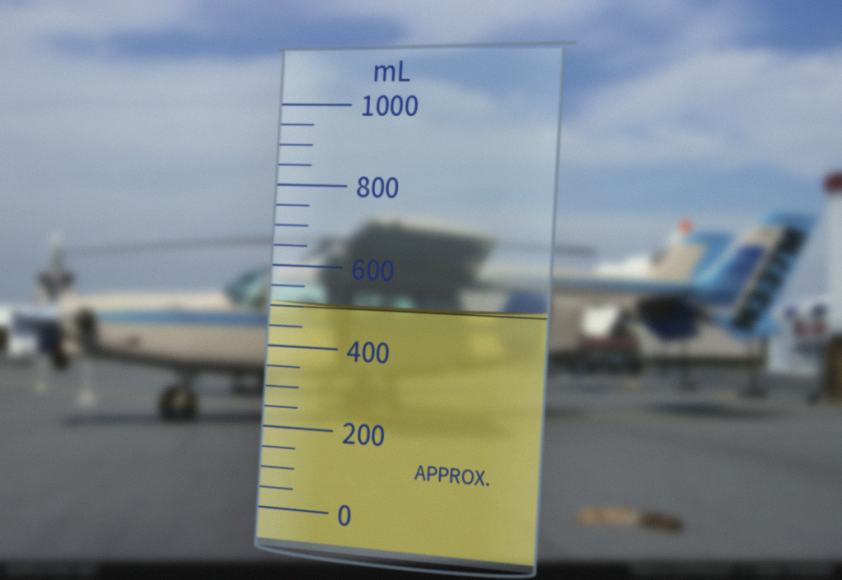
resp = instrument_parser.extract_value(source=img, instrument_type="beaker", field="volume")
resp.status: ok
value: 500 mL
